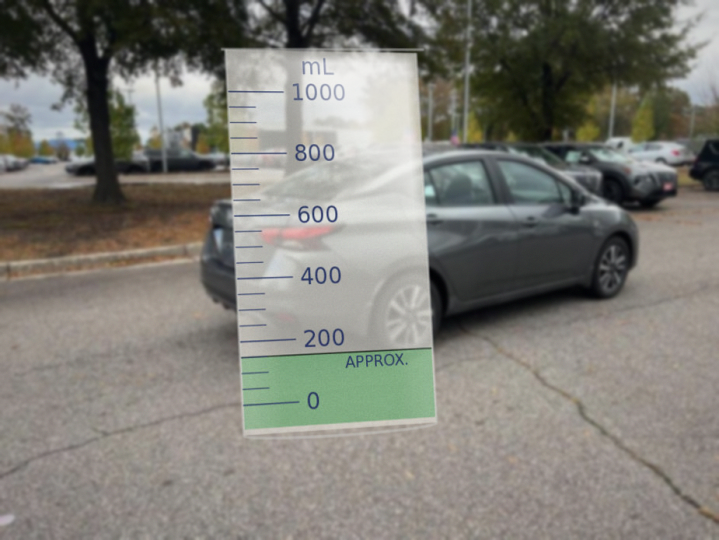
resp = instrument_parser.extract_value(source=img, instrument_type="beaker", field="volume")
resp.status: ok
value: 150 mL
